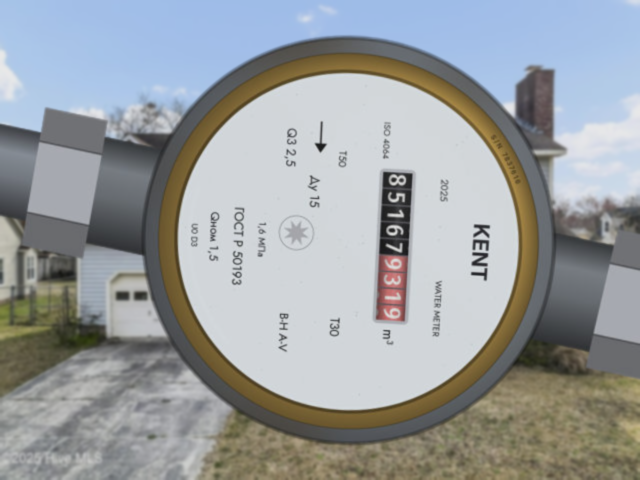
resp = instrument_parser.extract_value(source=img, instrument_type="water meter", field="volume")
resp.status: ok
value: 85167.9319 m³
